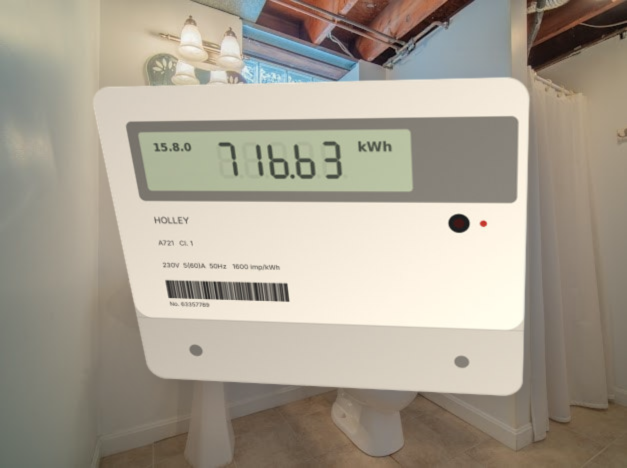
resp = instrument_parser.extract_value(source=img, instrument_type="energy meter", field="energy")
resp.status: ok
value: 716.63 kWh
